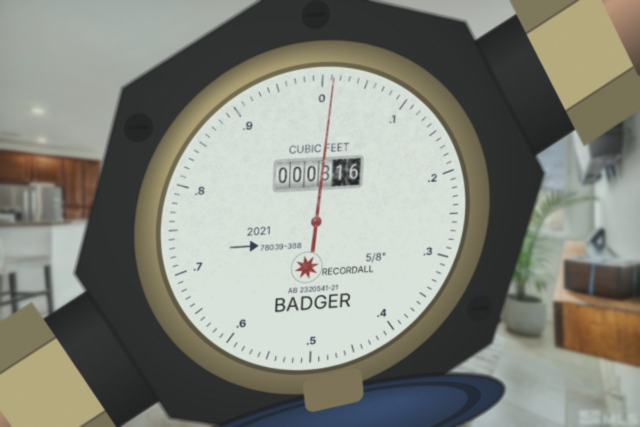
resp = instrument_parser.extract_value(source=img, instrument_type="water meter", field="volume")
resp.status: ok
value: 316.01 ft³
